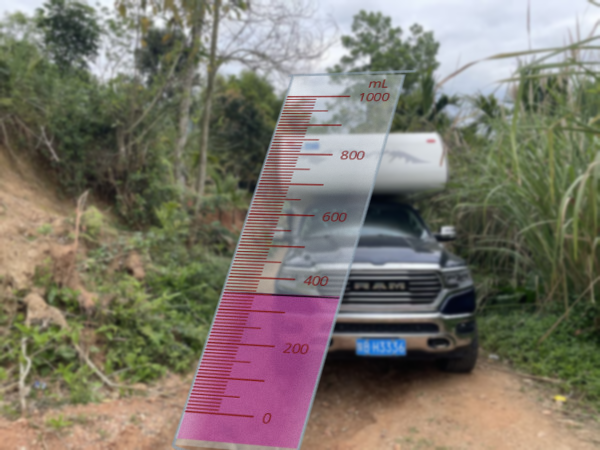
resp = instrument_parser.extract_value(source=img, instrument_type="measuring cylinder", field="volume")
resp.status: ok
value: 350 mL
